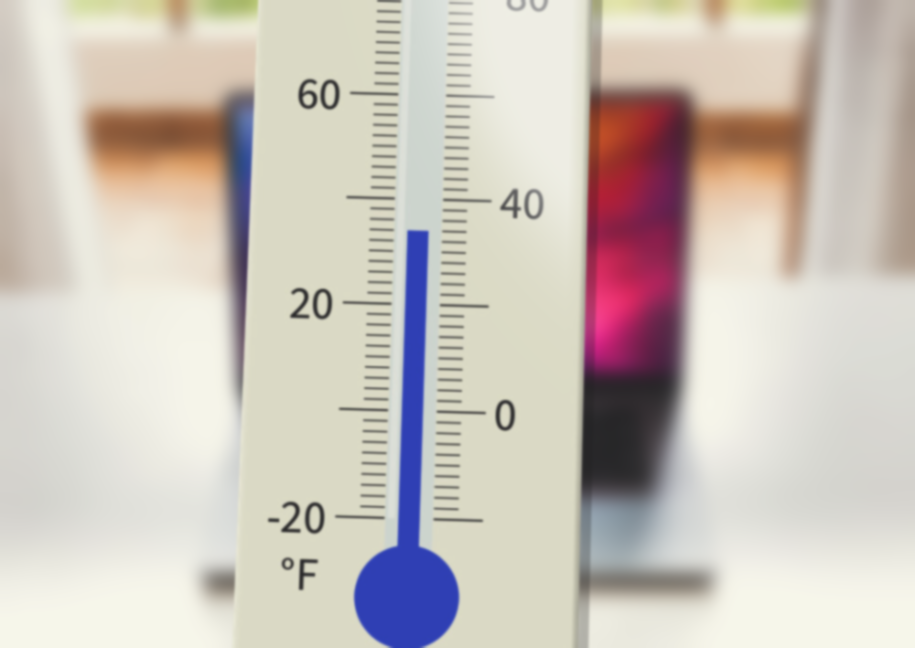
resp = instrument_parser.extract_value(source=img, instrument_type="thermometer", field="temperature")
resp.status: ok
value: 34 °F
